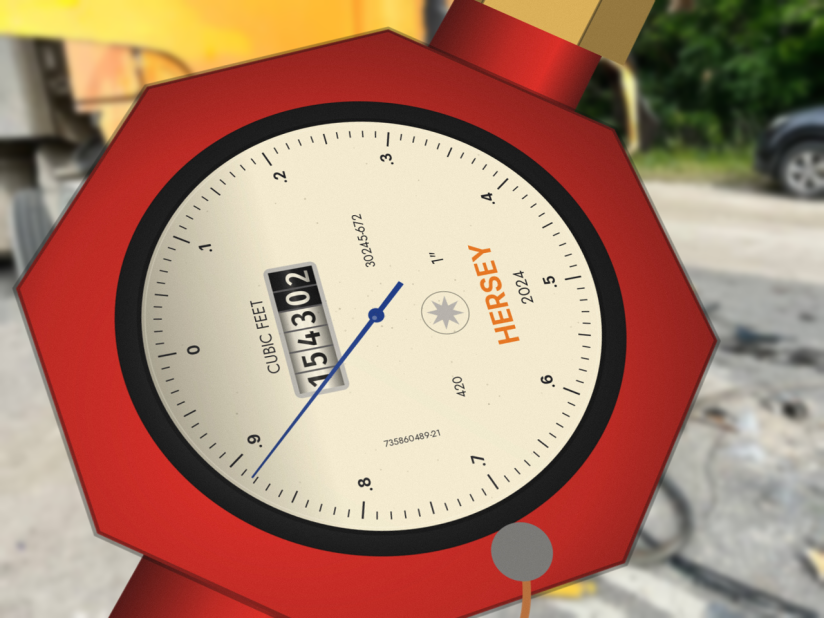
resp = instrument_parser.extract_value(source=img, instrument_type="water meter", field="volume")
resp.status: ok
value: 154301.88 ft³
